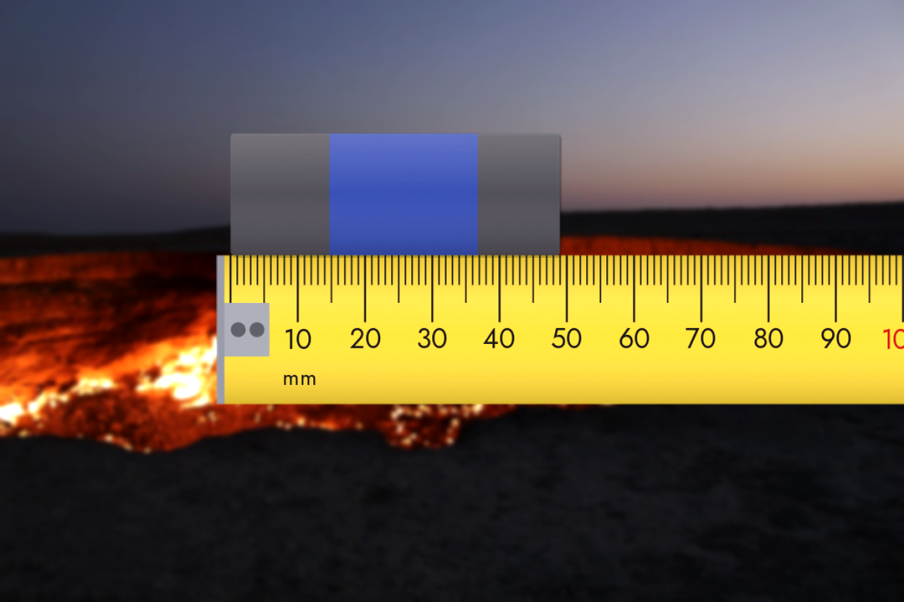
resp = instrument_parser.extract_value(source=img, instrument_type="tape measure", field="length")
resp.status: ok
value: 49 mm
